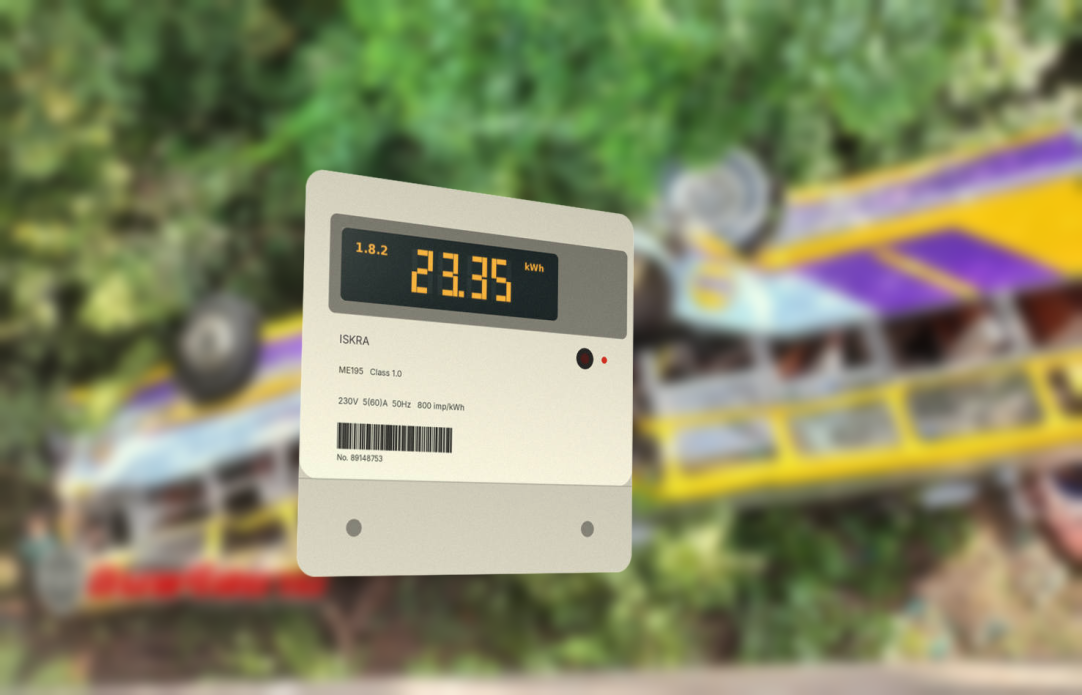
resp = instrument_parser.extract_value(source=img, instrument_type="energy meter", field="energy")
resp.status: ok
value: 23.35 kWh
